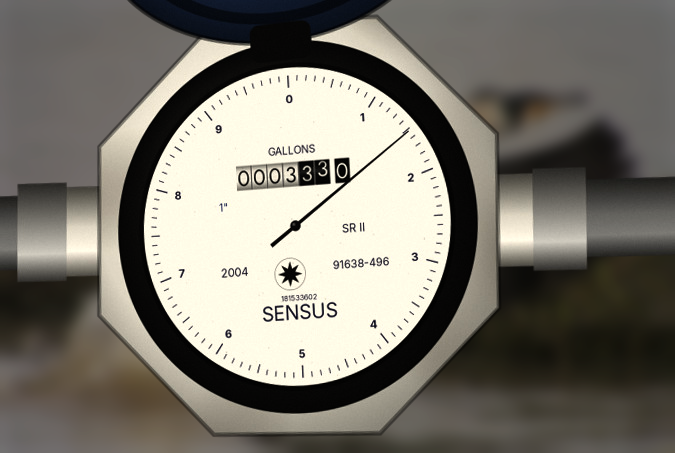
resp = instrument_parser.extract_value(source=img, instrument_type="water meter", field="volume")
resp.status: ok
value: 3331.5 gal
